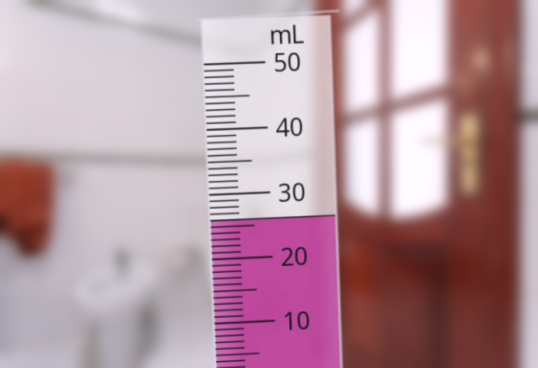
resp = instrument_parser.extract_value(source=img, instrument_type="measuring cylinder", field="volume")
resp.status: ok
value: 26 mL
